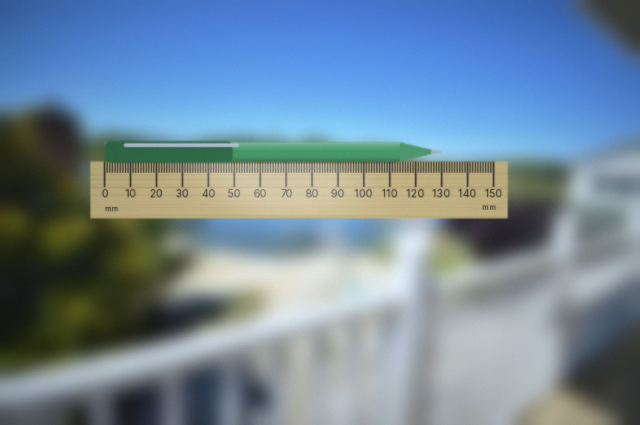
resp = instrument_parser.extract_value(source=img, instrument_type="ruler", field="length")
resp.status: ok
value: 130 mm
